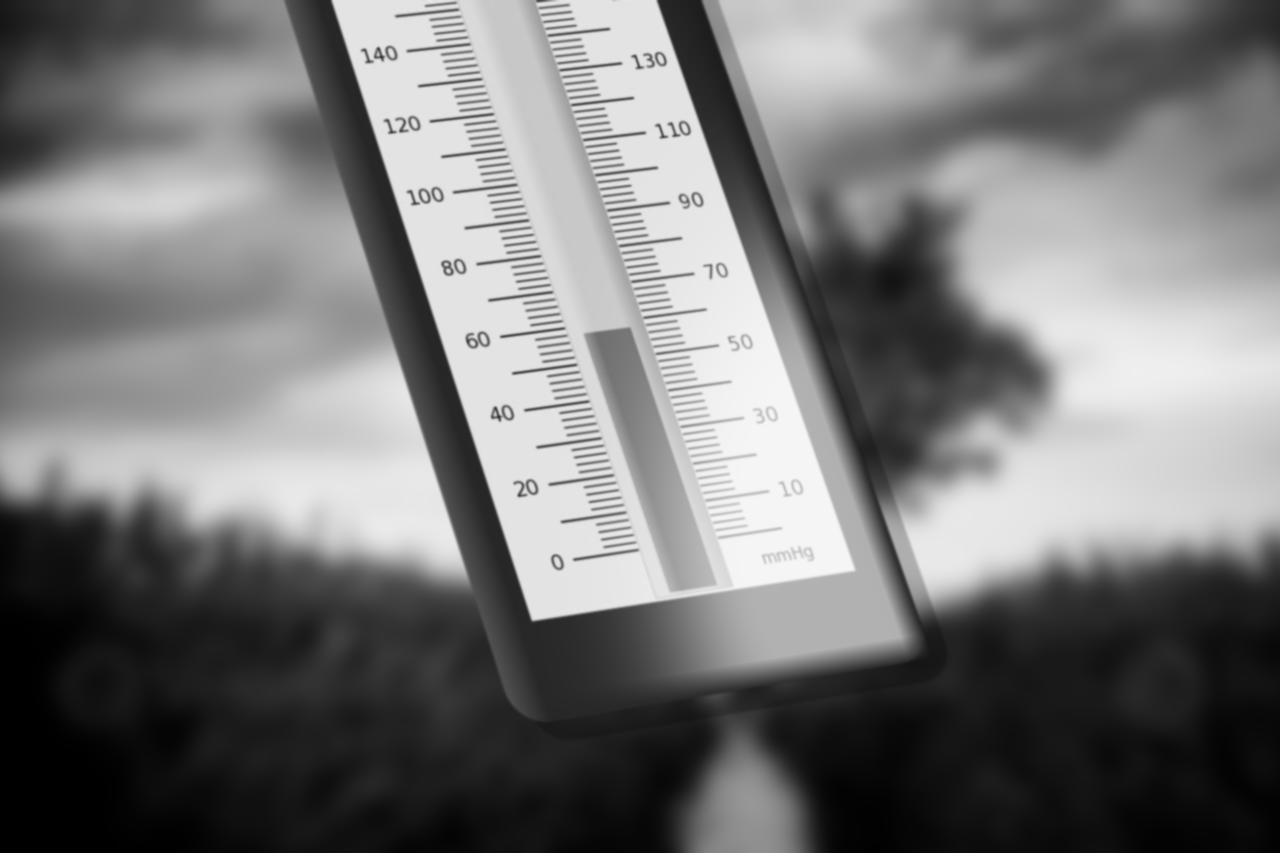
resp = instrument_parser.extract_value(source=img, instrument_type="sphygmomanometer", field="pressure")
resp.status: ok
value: 58 mmHg
